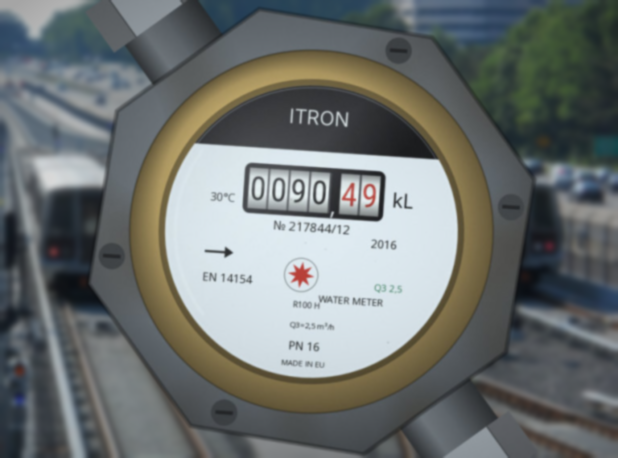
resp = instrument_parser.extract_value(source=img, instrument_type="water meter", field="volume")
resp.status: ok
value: 90.49 kL
